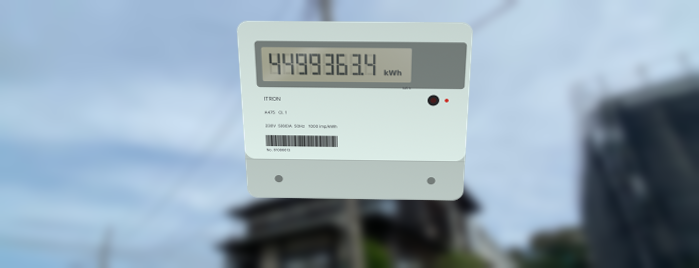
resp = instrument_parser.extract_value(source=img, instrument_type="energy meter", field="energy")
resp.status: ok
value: 4499363.4 kWh
